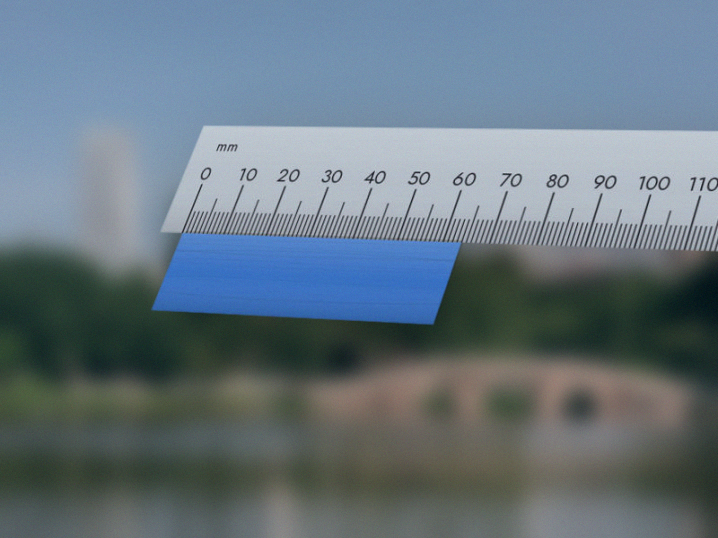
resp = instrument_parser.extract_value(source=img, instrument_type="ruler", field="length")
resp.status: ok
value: 64 mm
